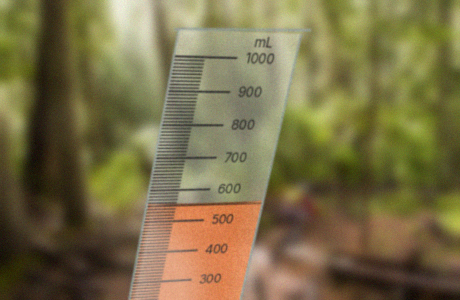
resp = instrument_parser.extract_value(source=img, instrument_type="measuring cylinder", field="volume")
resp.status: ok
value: 550 mL
